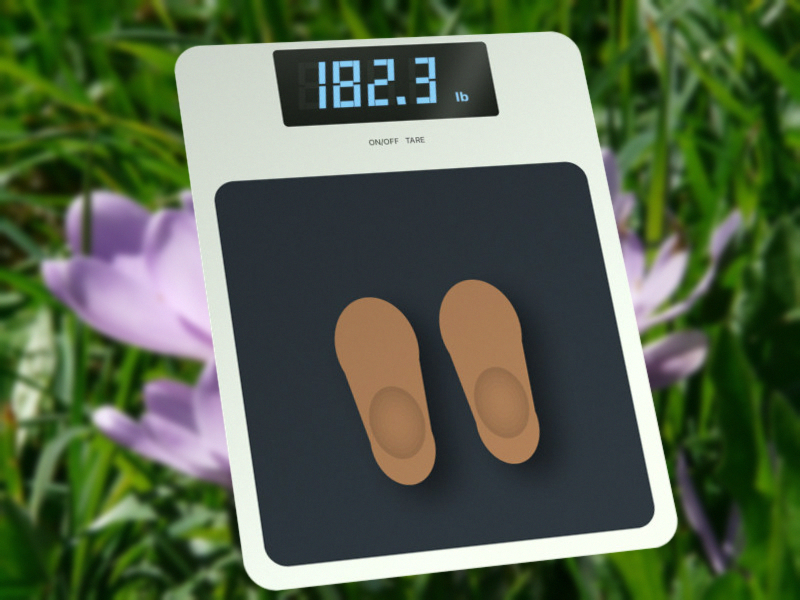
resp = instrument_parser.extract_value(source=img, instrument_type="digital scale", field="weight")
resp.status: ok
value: 182.3 lb
